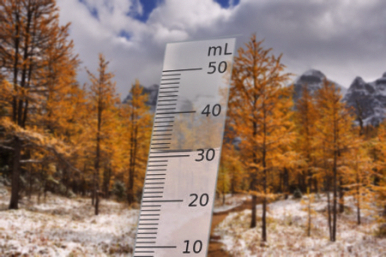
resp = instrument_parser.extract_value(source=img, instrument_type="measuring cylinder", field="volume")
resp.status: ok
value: 31 mL
